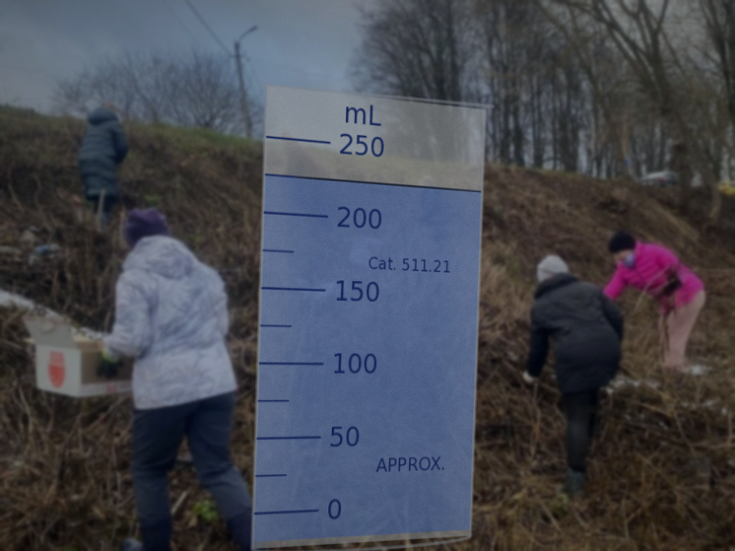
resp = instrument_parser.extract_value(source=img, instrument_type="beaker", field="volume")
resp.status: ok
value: 225 mL
